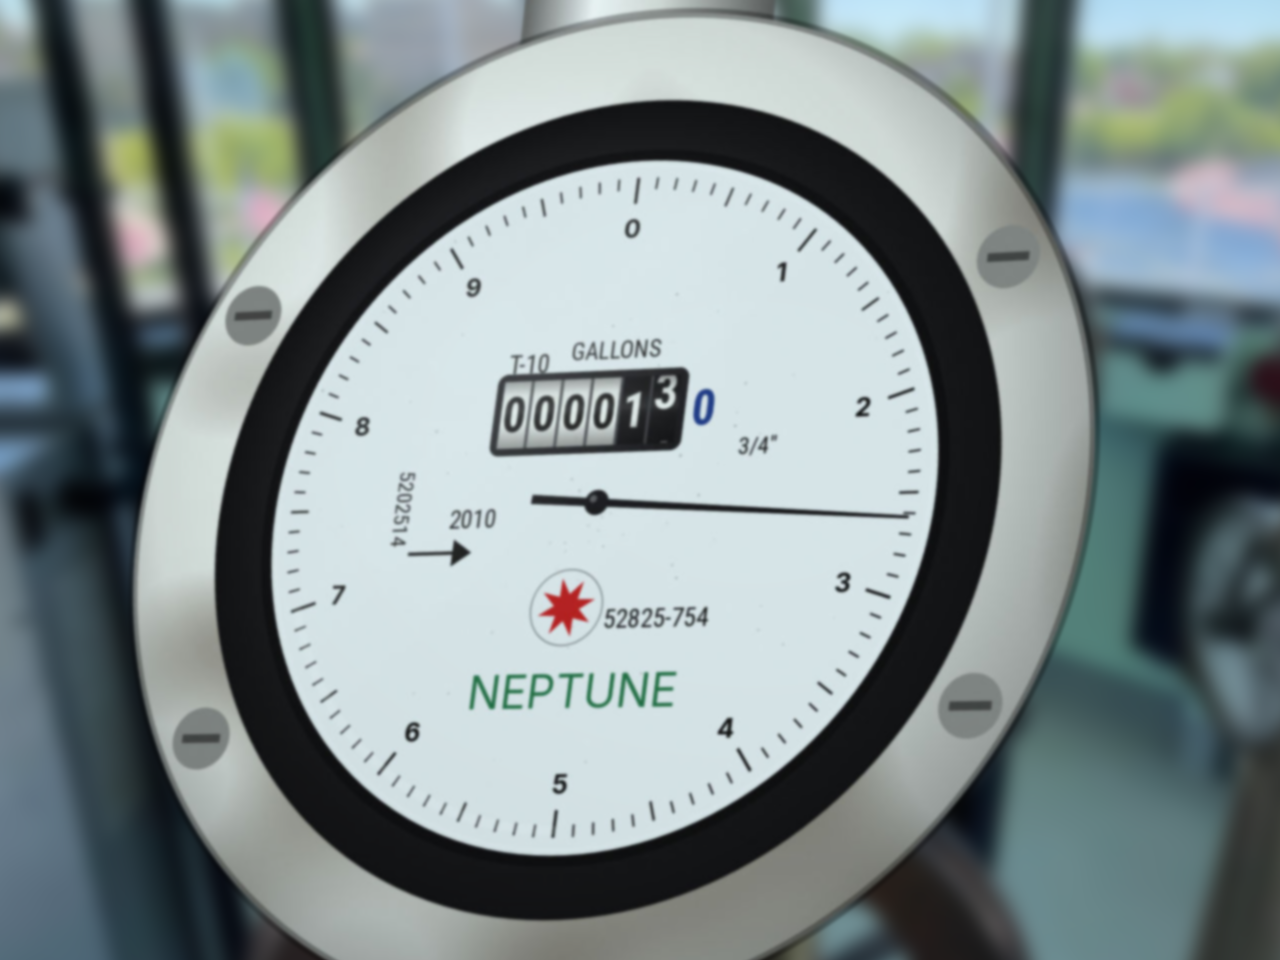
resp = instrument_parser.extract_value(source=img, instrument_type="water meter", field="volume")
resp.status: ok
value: 132.6 gal
